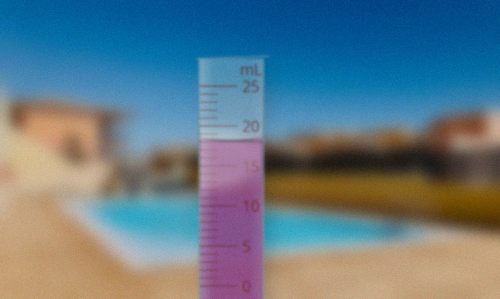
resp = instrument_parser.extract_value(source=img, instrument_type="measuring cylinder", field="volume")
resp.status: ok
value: 18 mL
